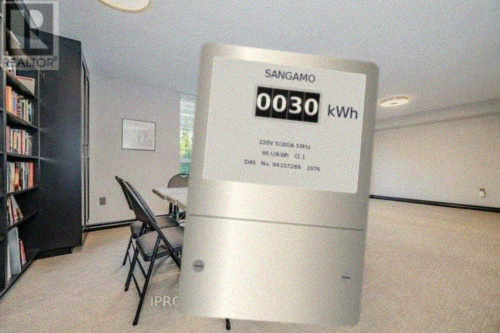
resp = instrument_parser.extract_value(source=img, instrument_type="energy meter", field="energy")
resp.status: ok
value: 30 kWh
